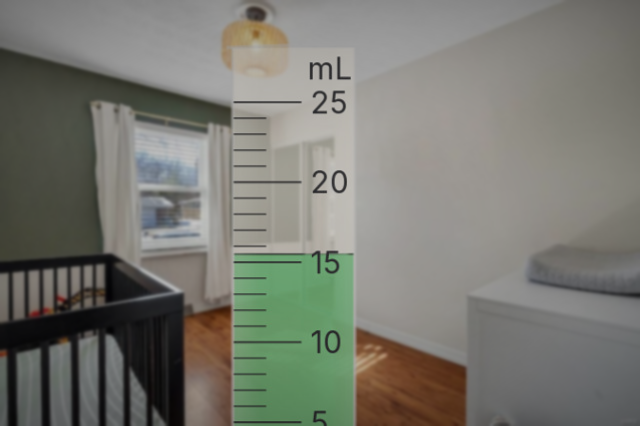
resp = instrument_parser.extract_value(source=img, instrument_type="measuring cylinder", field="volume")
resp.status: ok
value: 15.5 mL
